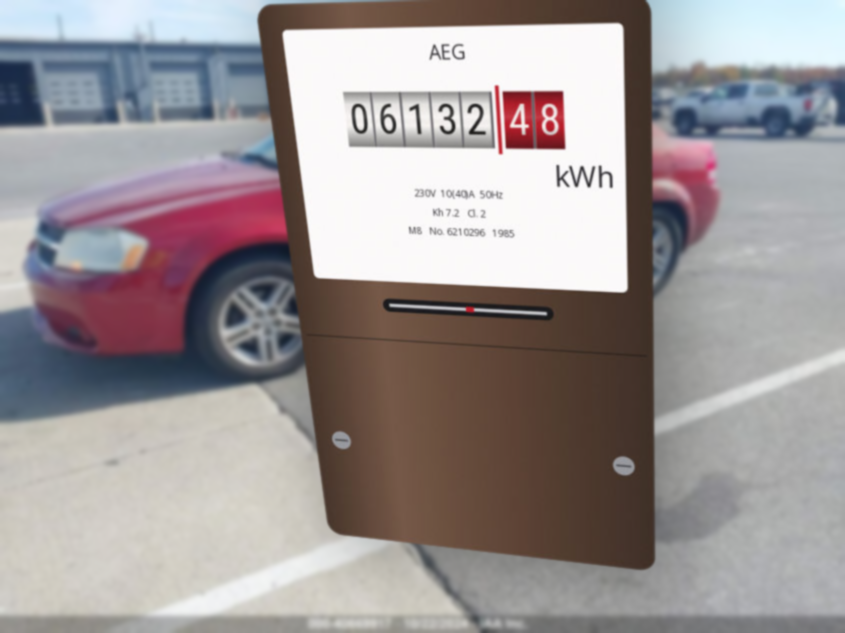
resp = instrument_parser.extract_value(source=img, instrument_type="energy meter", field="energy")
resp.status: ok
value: 6132.48 kWh
